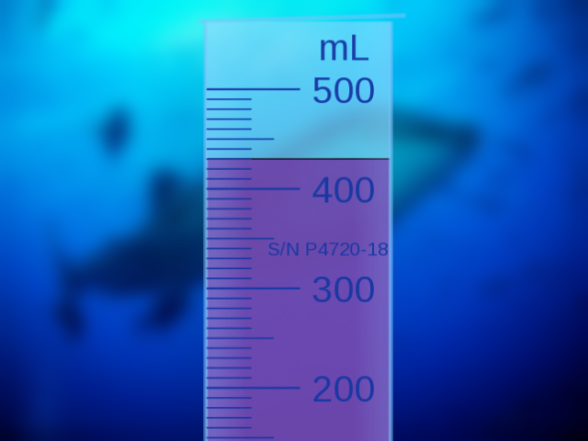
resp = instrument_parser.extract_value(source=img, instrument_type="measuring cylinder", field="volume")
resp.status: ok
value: 430 mL
